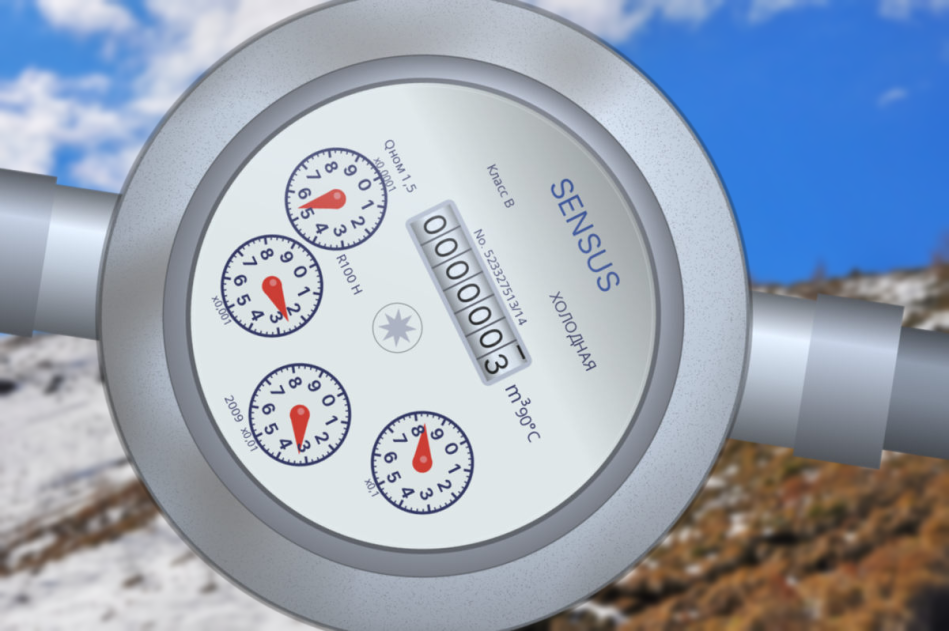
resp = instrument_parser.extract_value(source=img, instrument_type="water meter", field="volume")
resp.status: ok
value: 2.8325 m³
